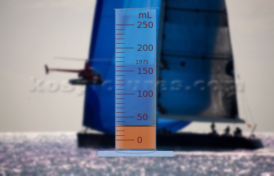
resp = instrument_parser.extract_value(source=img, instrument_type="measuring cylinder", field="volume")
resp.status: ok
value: 30 mL
